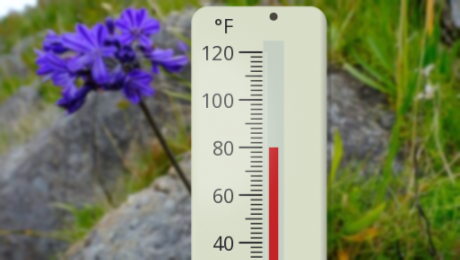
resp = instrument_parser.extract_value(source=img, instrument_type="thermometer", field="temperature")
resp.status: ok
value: 80 °F
